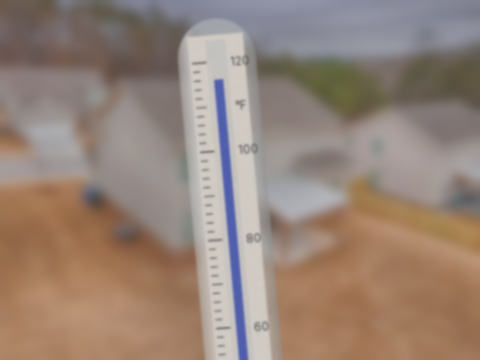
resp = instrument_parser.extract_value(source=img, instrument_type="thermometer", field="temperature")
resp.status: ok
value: 116 °F
